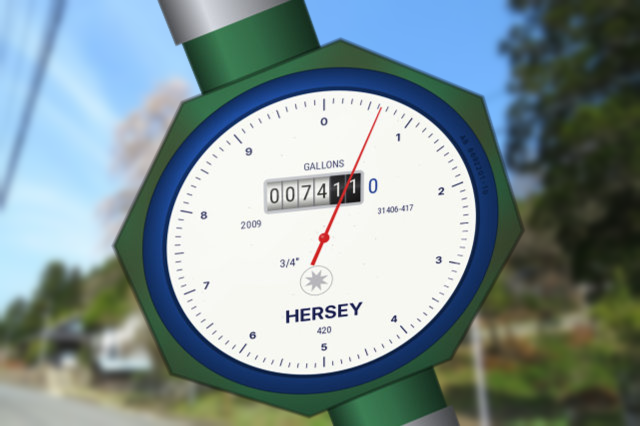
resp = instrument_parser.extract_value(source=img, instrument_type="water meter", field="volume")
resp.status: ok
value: 74110.6 gal
